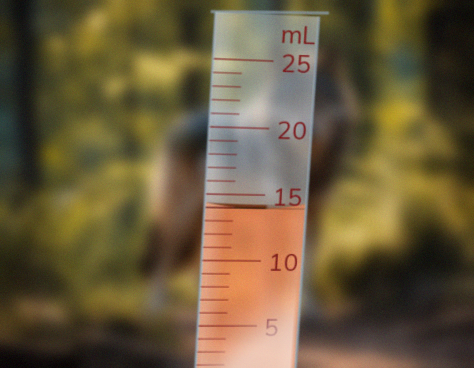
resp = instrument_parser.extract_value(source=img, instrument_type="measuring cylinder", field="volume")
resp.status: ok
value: 14 mL
